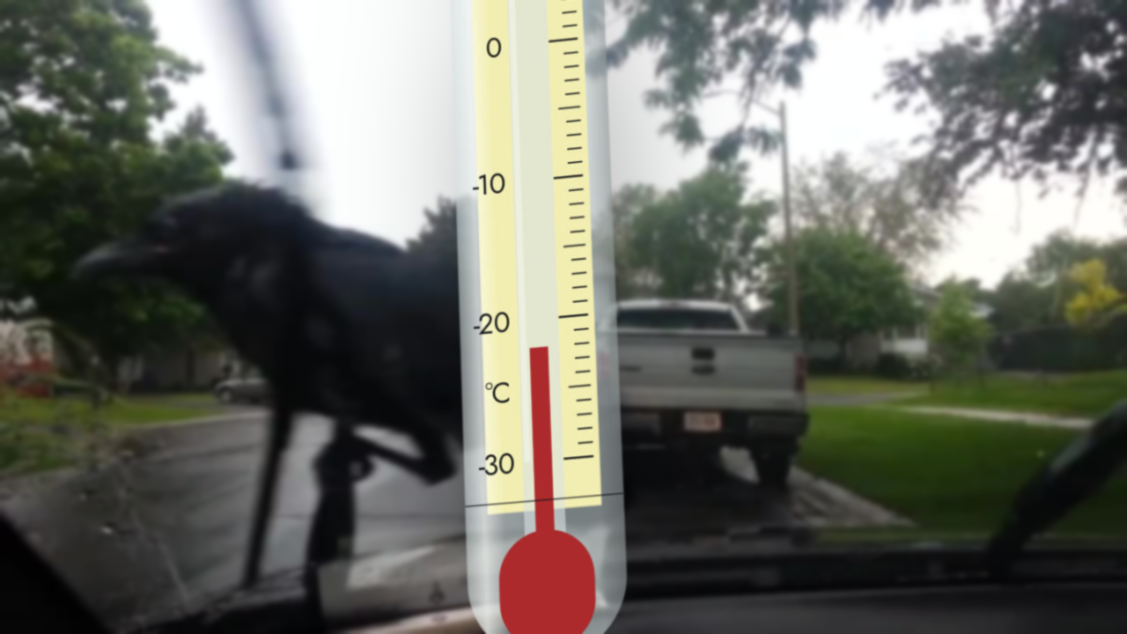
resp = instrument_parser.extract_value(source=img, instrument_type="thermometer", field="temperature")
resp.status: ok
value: -22 °C
